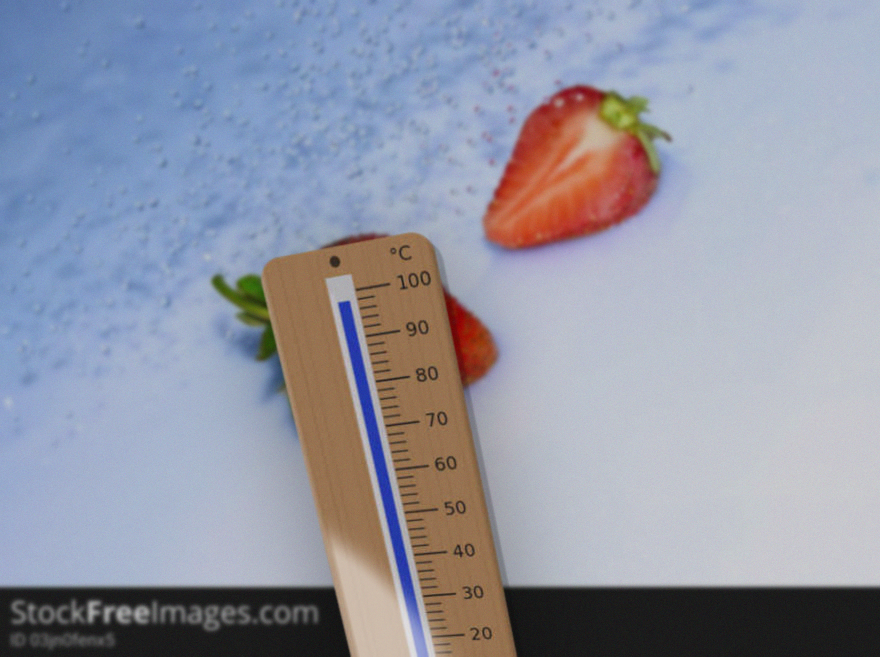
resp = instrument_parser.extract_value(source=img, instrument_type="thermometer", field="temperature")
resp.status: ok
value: 98 °C
